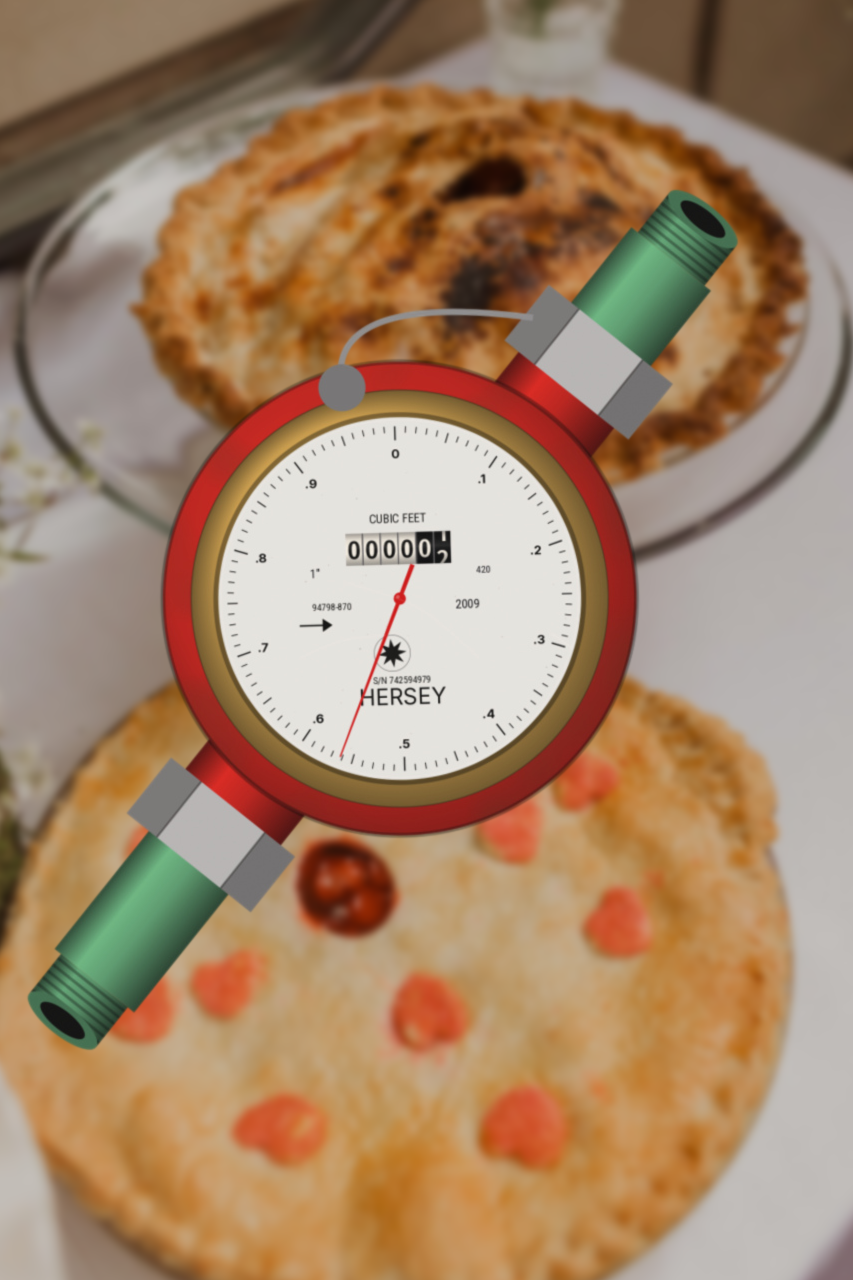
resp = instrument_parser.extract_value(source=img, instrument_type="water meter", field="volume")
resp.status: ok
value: 1.56 ft³
